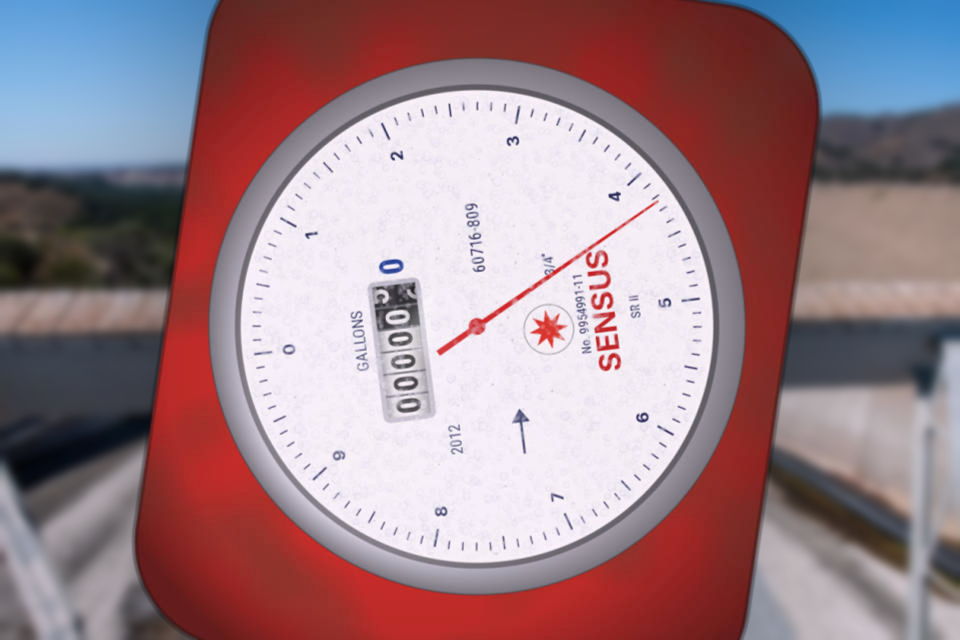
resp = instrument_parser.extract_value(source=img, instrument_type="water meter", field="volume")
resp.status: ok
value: 54.2 gal
